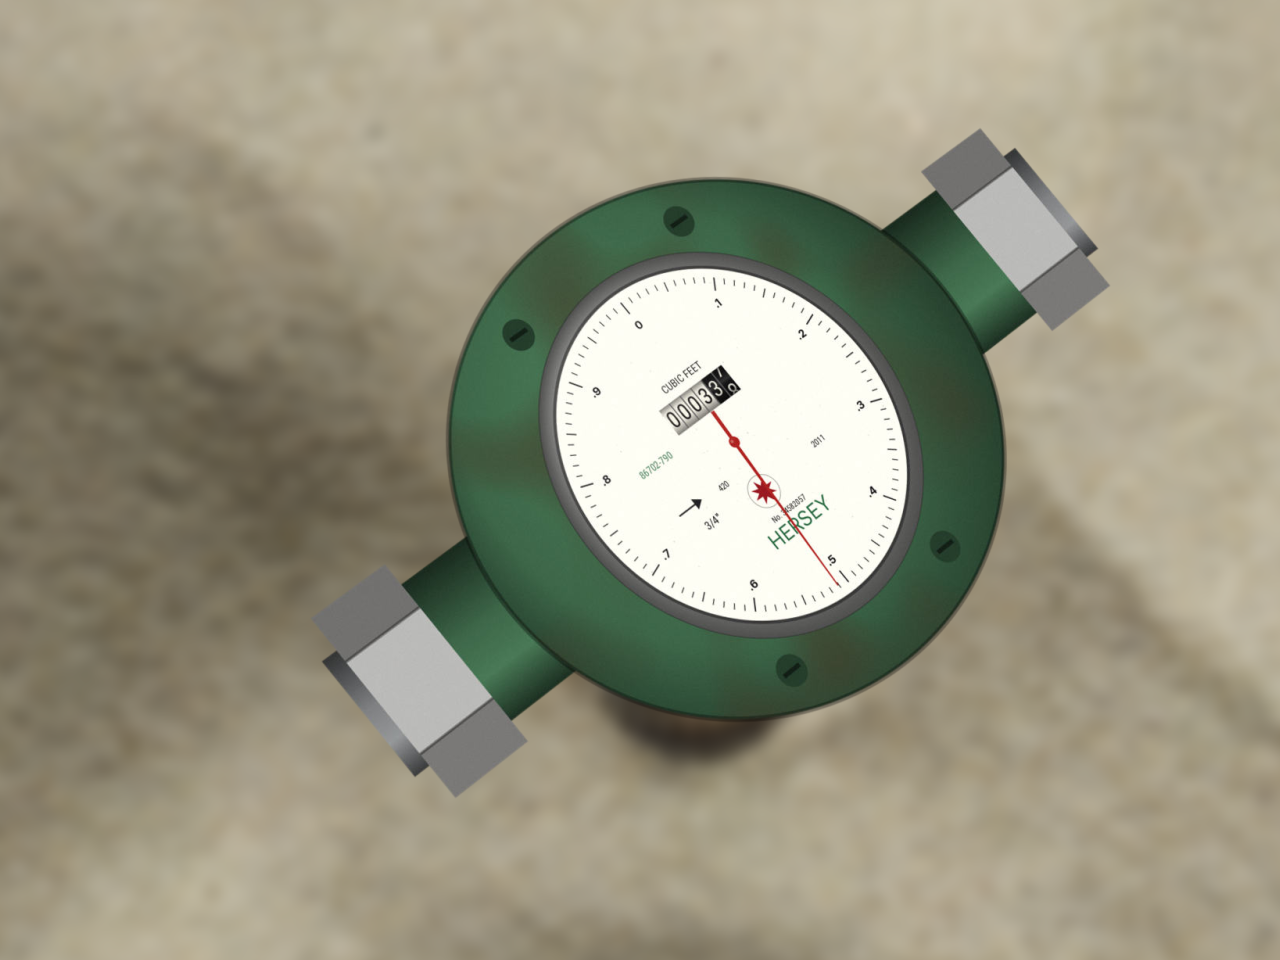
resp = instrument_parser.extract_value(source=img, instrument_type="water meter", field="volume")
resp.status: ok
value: 337.51 ft³
